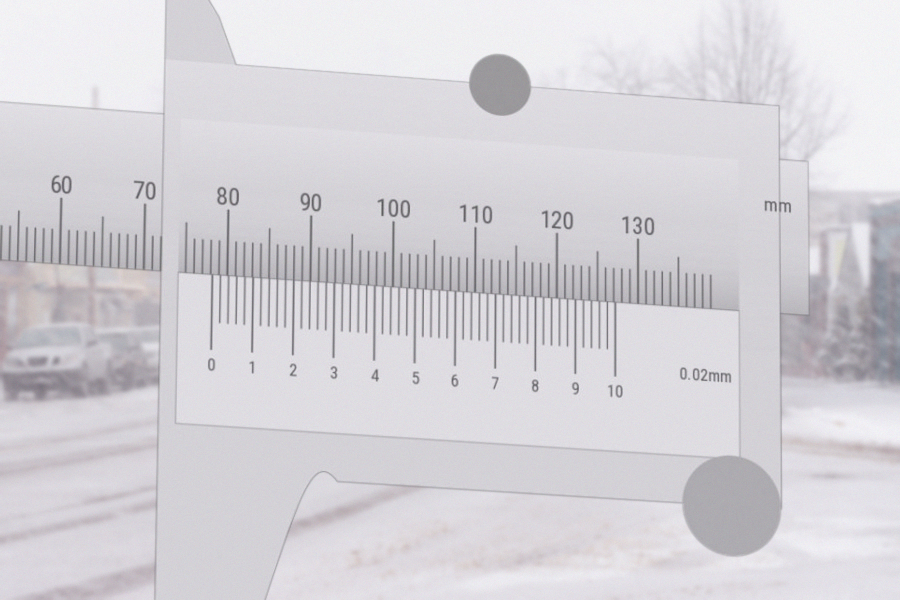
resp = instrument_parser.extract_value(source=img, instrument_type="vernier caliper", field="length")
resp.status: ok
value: 78.2 mm
